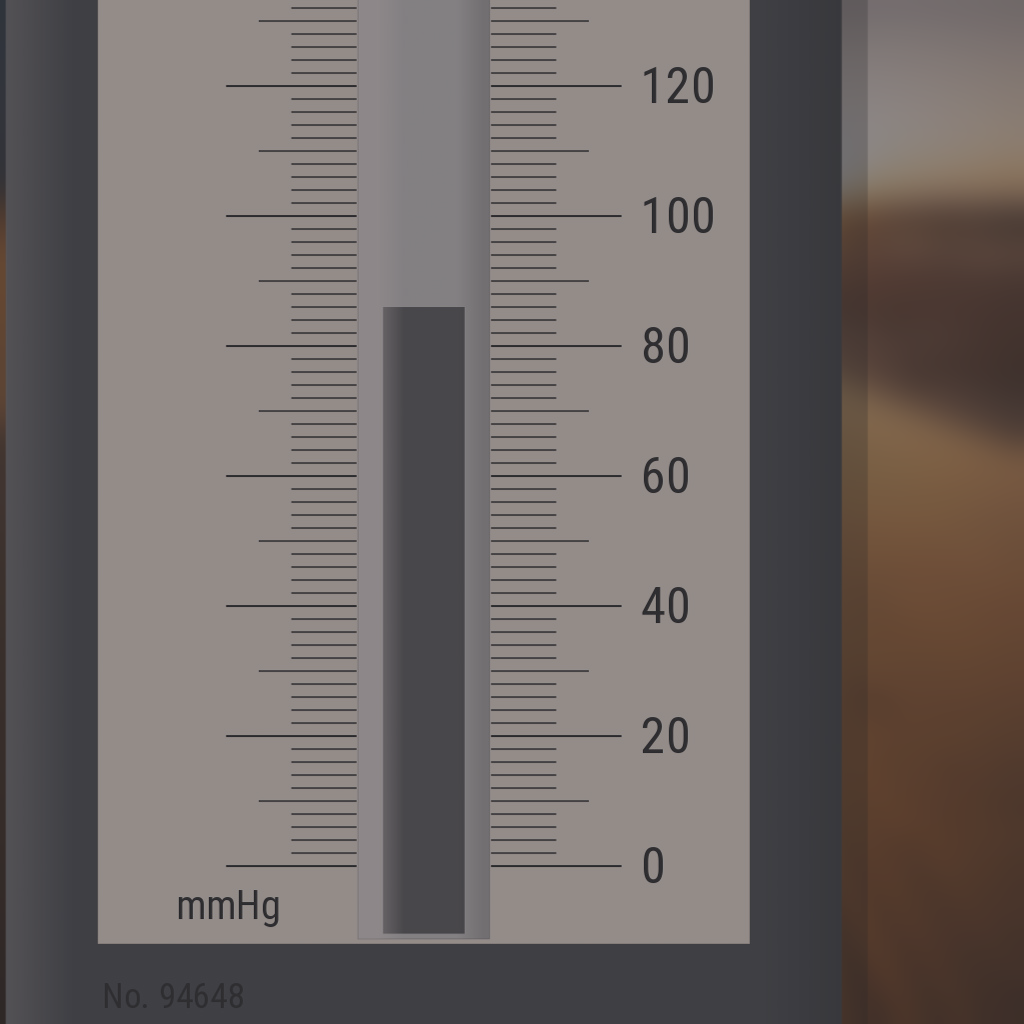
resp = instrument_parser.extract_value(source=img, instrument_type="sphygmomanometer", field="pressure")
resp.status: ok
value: 86 mmHg
